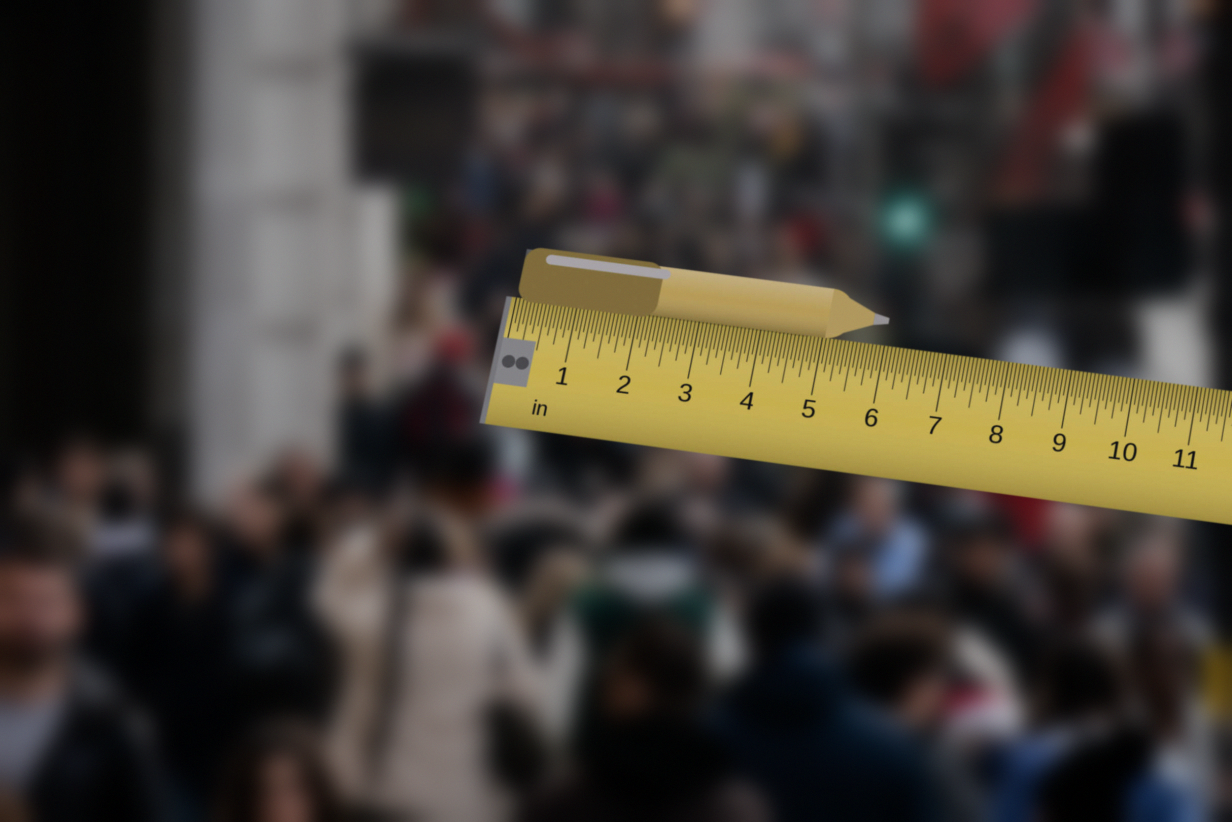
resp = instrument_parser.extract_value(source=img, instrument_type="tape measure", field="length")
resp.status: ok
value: 6 in
